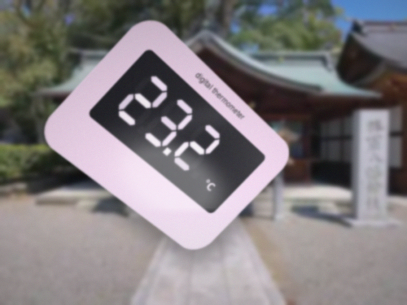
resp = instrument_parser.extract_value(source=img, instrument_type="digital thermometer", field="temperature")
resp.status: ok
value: 23.2 °C
